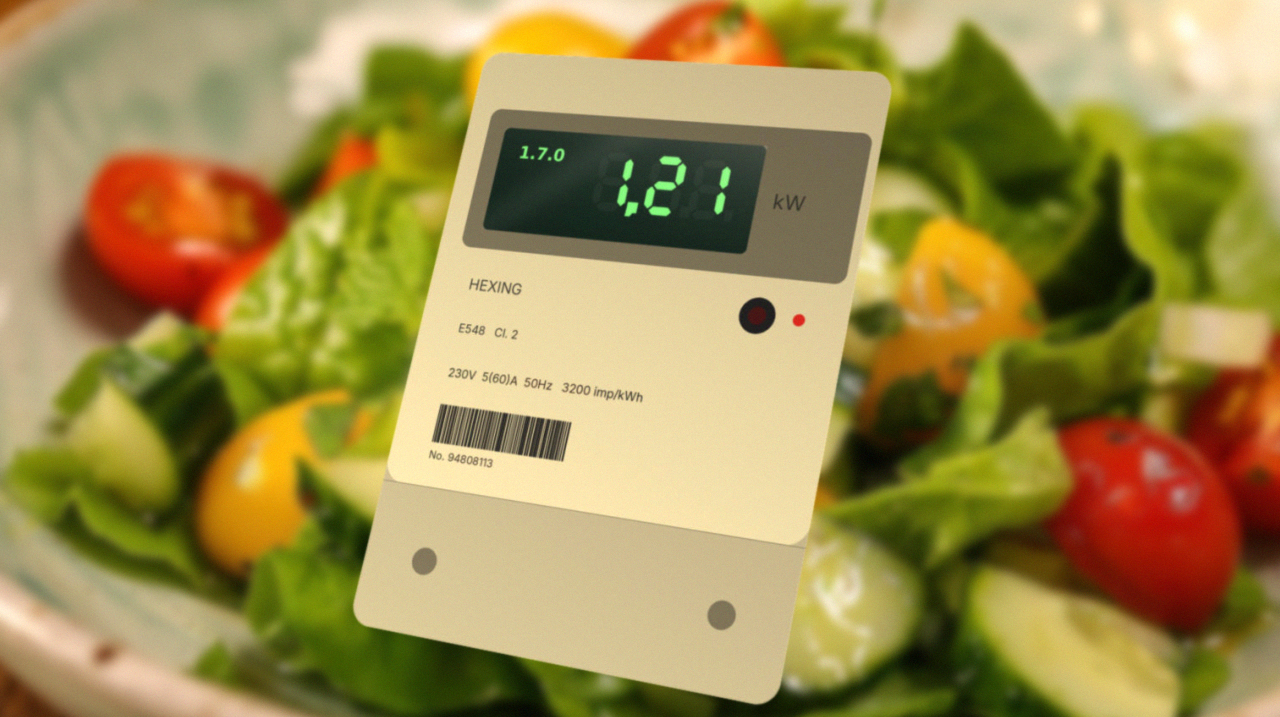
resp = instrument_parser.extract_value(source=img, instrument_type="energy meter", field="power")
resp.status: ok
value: 1.21 kW
